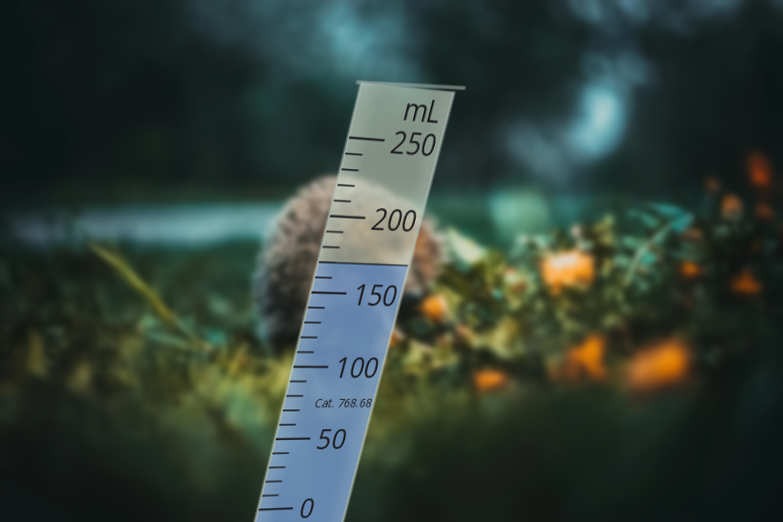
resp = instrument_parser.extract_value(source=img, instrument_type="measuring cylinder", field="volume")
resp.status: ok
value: 170 mL
